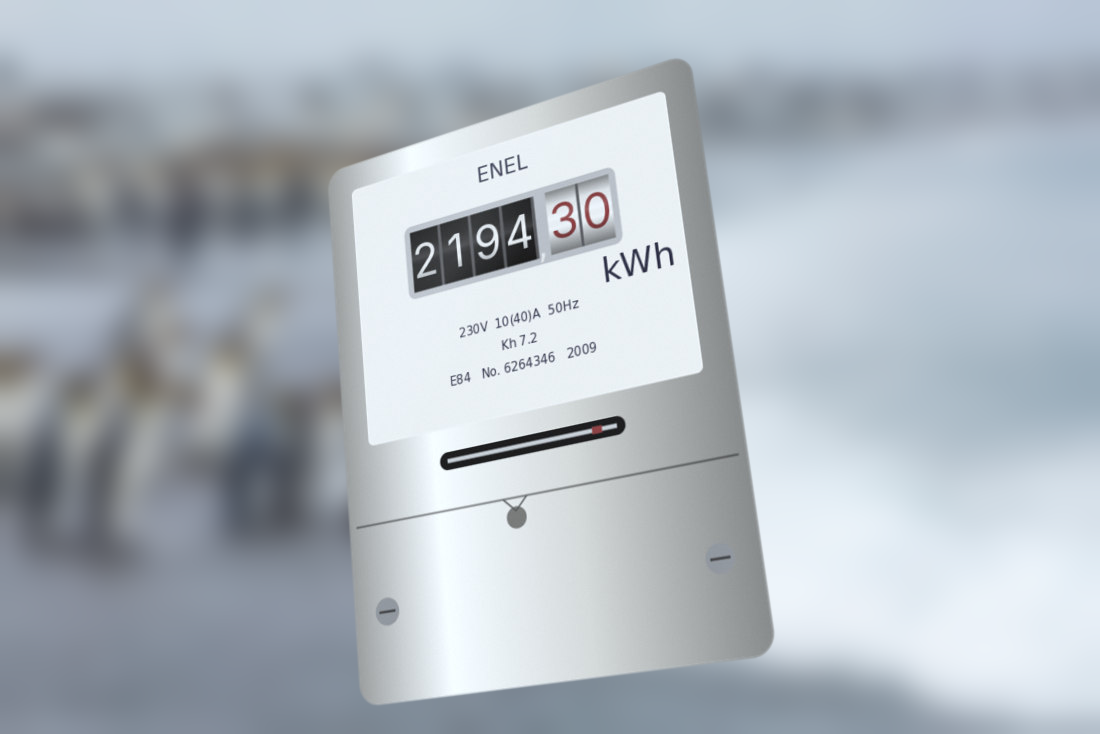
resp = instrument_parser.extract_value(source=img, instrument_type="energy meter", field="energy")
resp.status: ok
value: 2194.30 kWh
